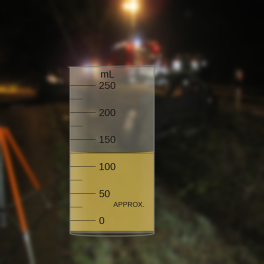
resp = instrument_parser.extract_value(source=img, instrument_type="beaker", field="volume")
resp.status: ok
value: 125 mL
